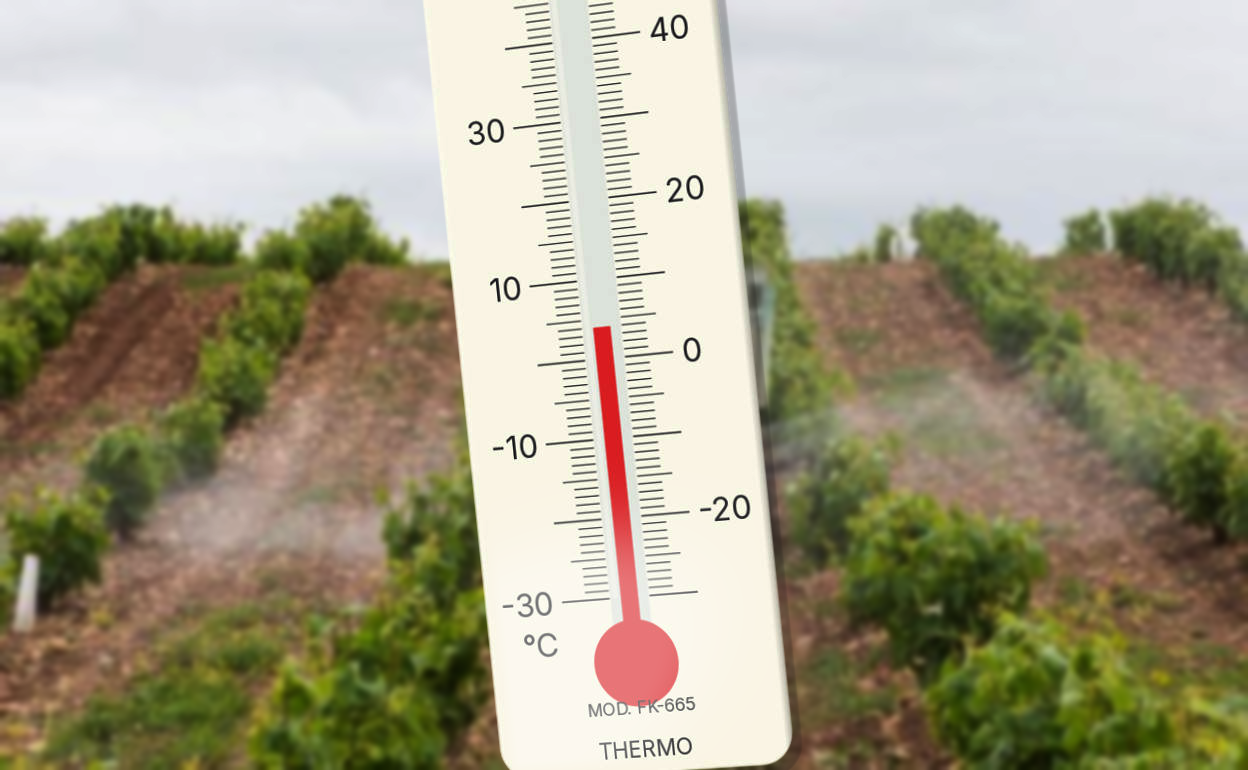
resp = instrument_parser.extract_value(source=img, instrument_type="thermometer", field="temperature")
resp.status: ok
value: 4 °C
